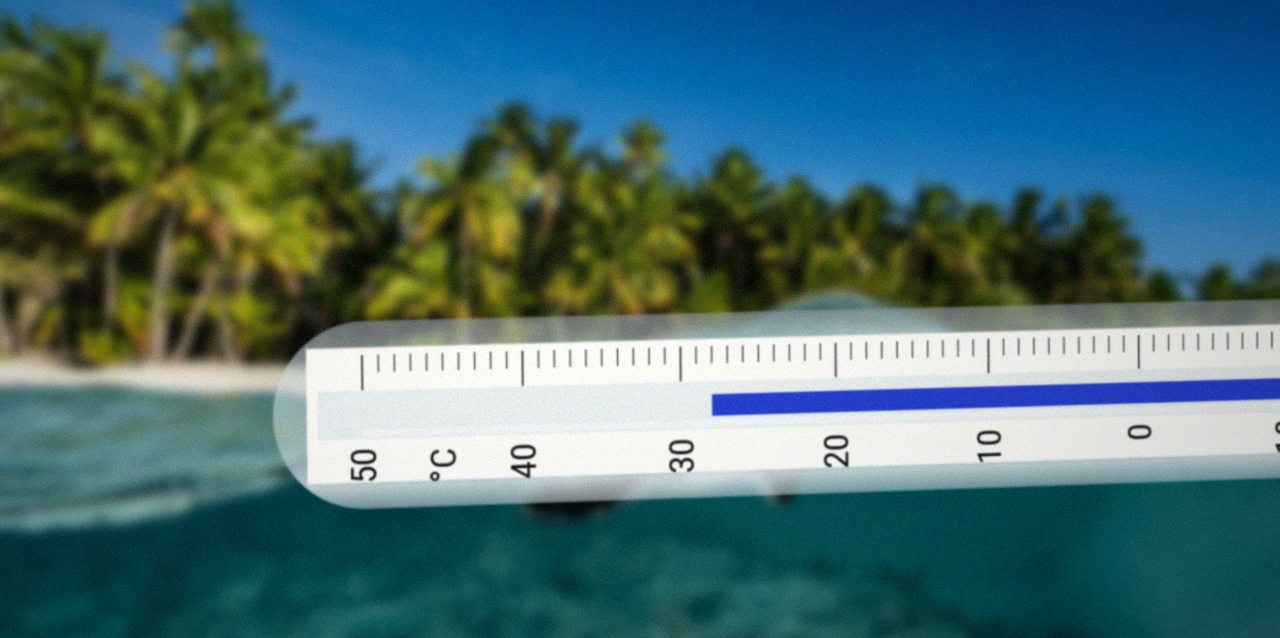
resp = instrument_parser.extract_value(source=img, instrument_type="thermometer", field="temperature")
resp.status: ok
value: 28 °C
